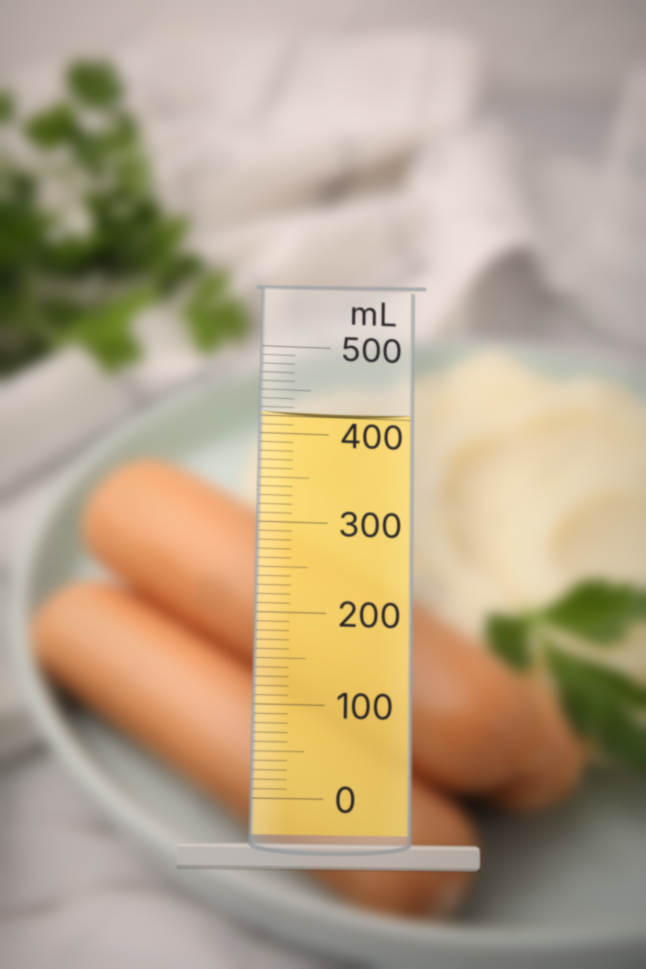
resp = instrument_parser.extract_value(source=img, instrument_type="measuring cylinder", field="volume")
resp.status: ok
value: 420 mL
